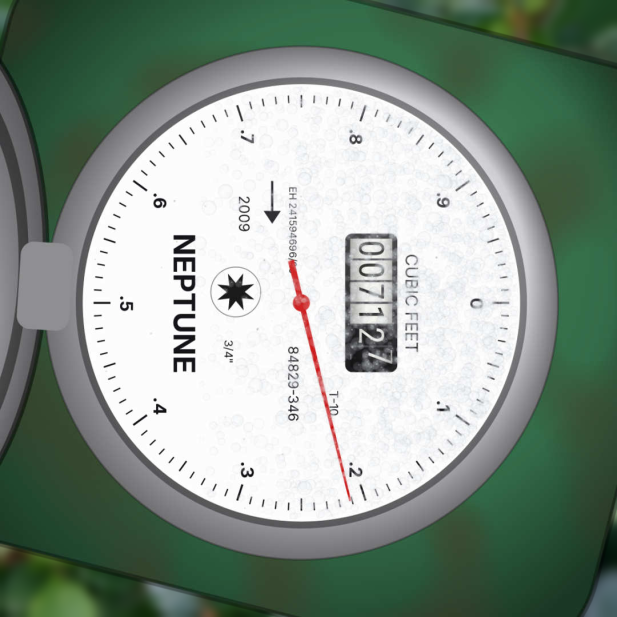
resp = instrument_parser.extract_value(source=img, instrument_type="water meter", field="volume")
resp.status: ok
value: 7127.21 ft³
